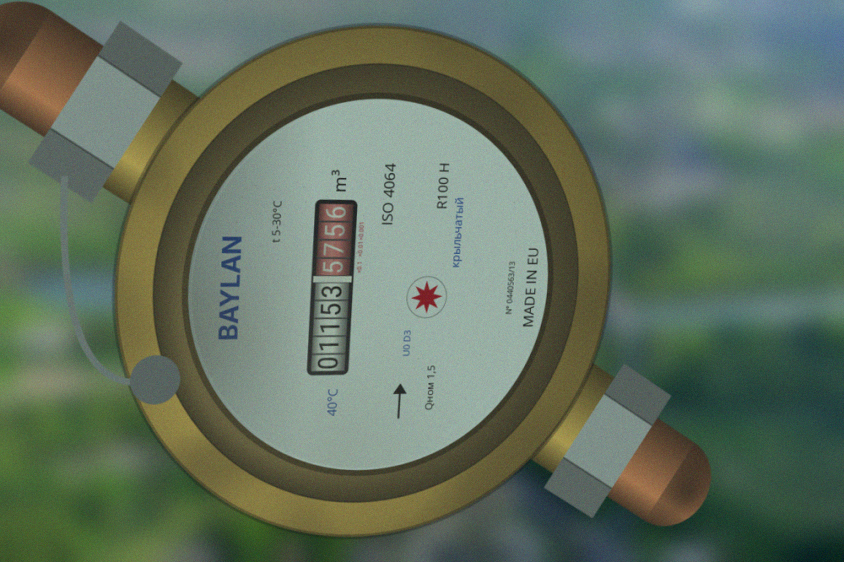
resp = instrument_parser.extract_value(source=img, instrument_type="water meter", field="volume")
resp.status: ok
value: 1153.5756 m³
